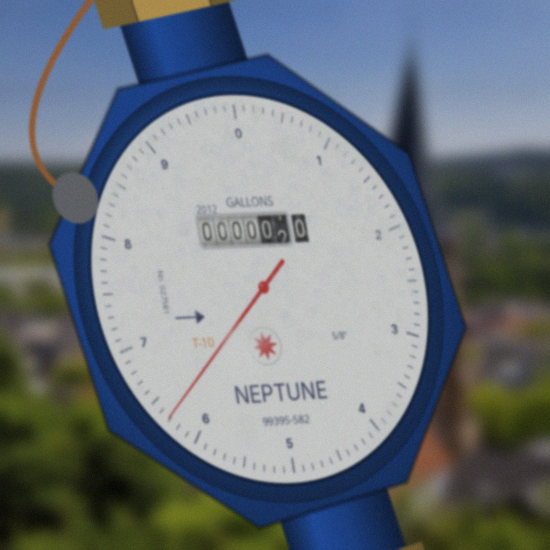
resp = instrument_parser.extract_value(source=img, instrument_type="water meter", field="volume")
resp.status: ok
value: 16.3 gal
